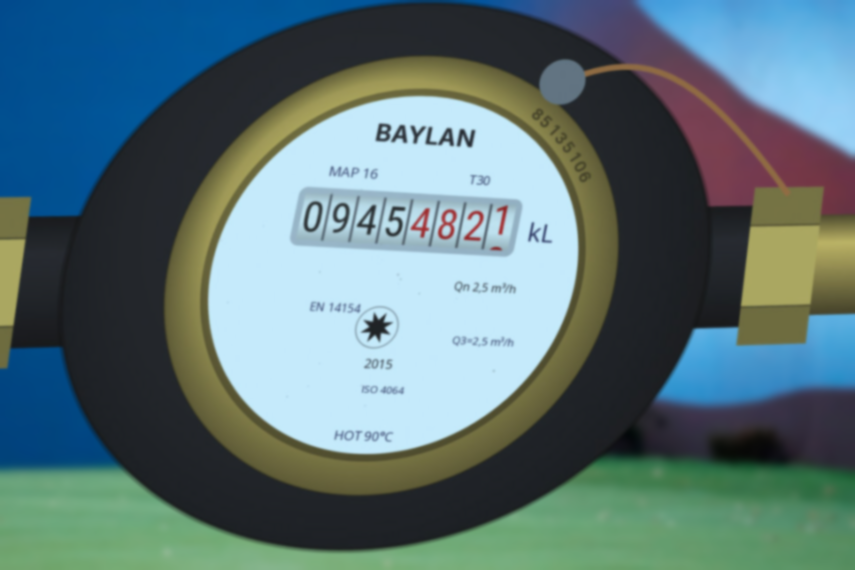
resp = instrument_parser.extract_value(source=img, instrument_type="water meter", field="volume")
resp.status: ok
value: 945.4821 kL
